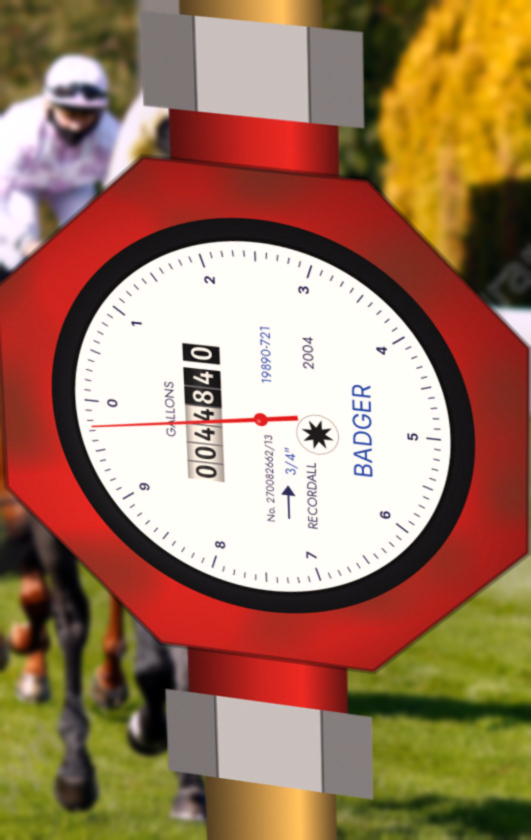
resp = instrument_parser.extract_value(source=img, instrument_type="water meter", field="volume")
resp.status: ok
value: 44839.7 gal
